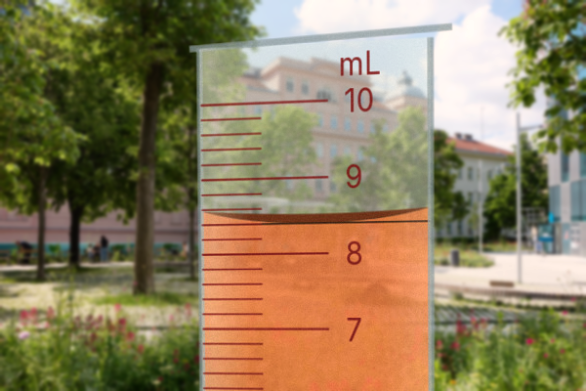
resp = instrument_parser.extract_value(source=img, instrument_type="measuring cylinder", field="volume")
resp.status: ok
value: 8.4 mL
